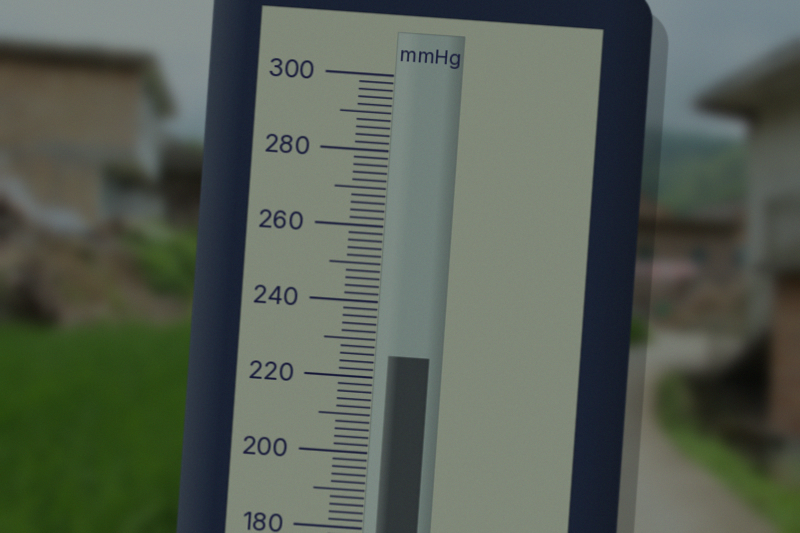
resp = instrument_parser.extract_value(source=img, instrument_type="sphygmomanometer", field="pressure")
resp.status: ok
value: 226 mmHg
